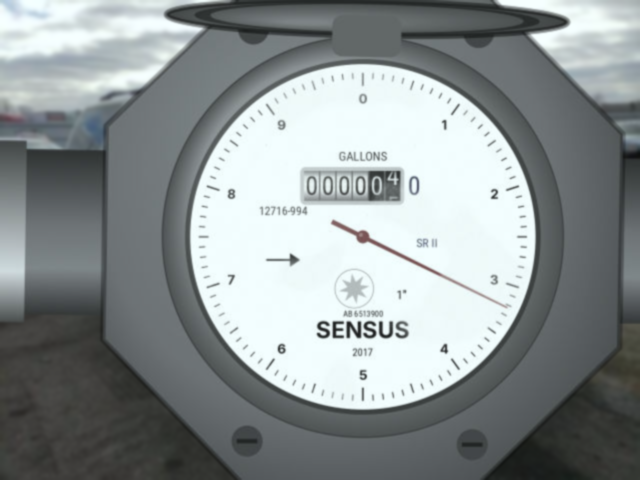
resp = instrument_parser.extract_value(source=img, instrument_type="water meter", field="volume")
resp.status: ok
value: 43.2 gal
